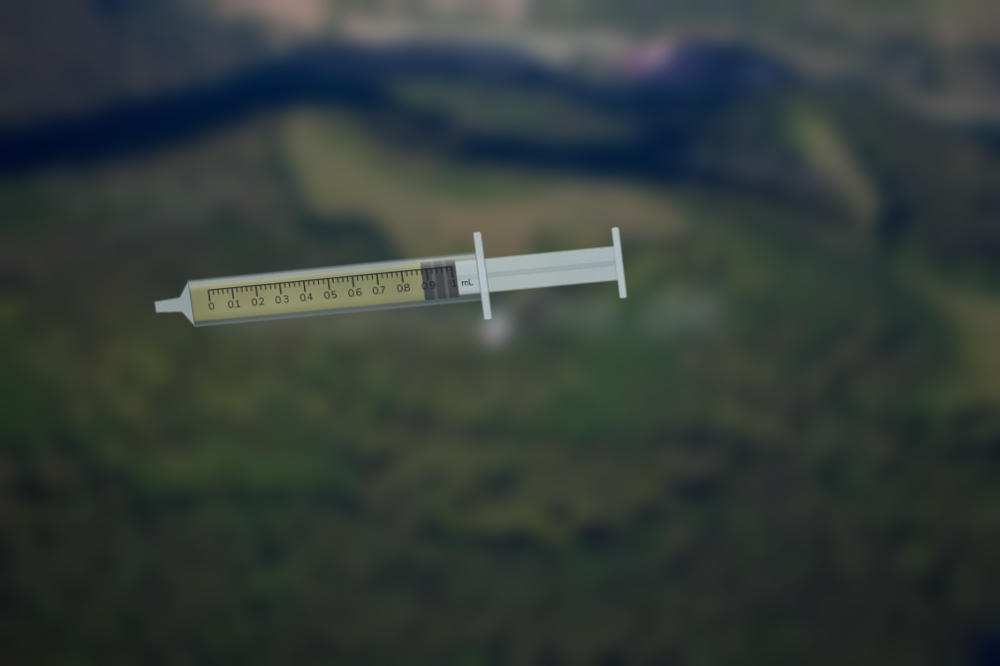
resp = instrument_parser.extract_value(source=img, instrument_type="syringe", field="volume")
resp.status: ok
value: 0.88 mL
